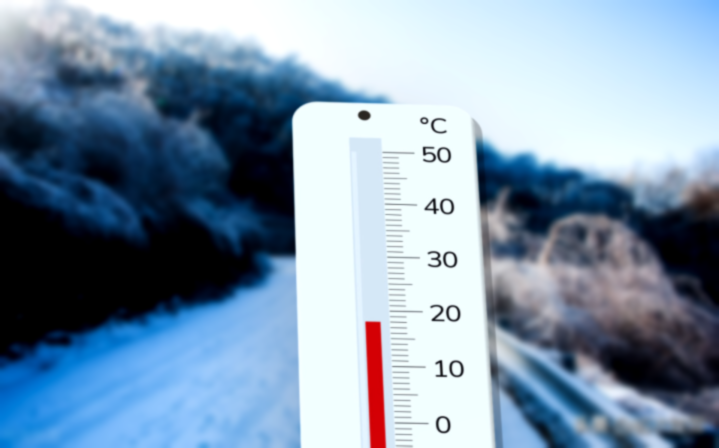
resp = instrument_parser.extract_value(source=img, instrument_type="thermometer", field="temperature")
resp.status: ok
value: 18 °C
